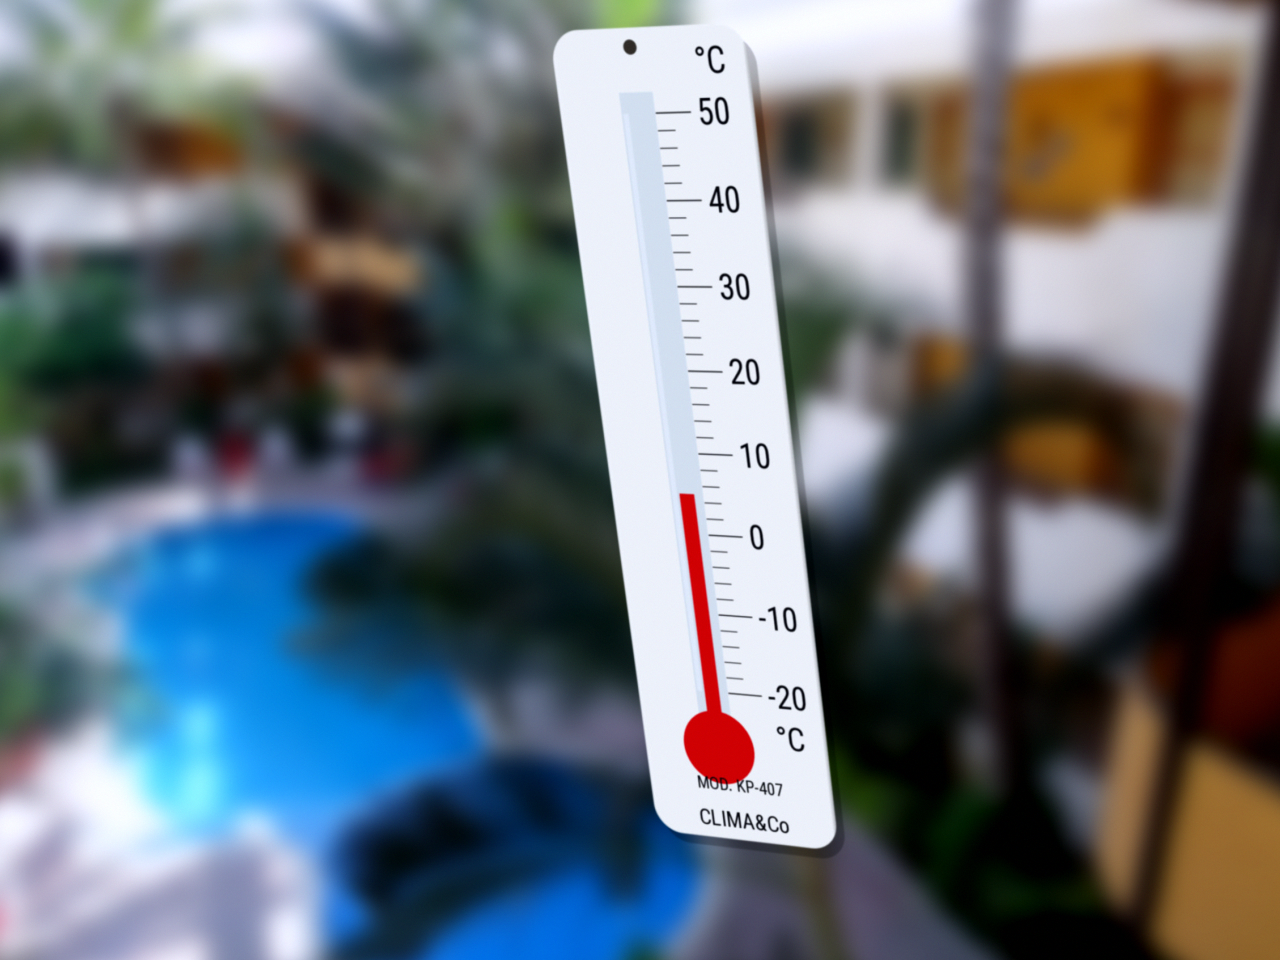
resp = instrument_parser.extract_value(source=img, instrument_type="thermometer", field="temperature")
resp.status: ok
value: 5 °C
